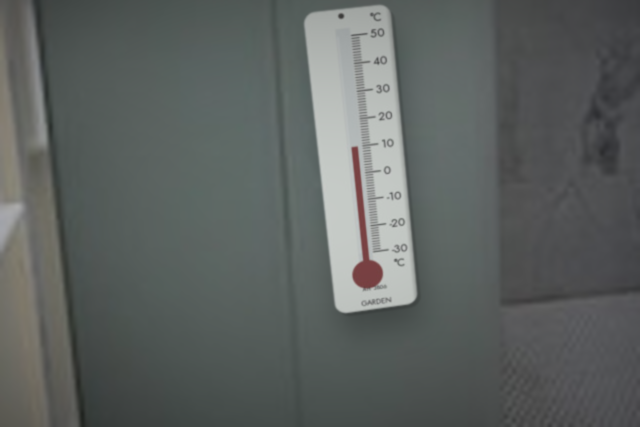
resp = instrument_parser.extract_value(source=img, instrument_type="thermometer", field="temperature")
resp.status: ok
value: 10 °C
